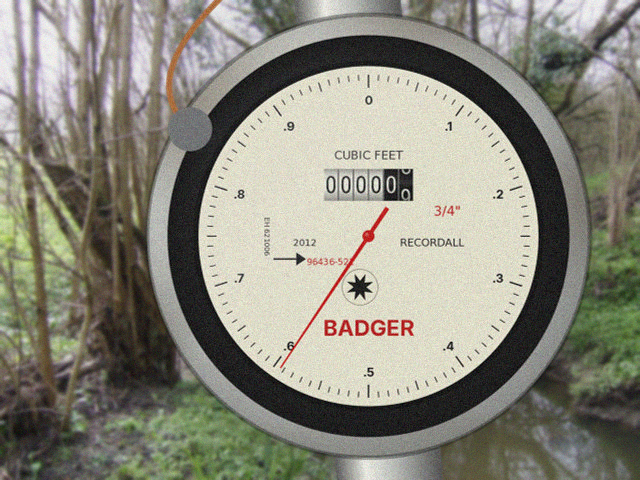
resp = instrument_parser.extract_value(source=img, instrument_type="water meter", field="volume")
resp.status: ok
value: 8.59 ft³
